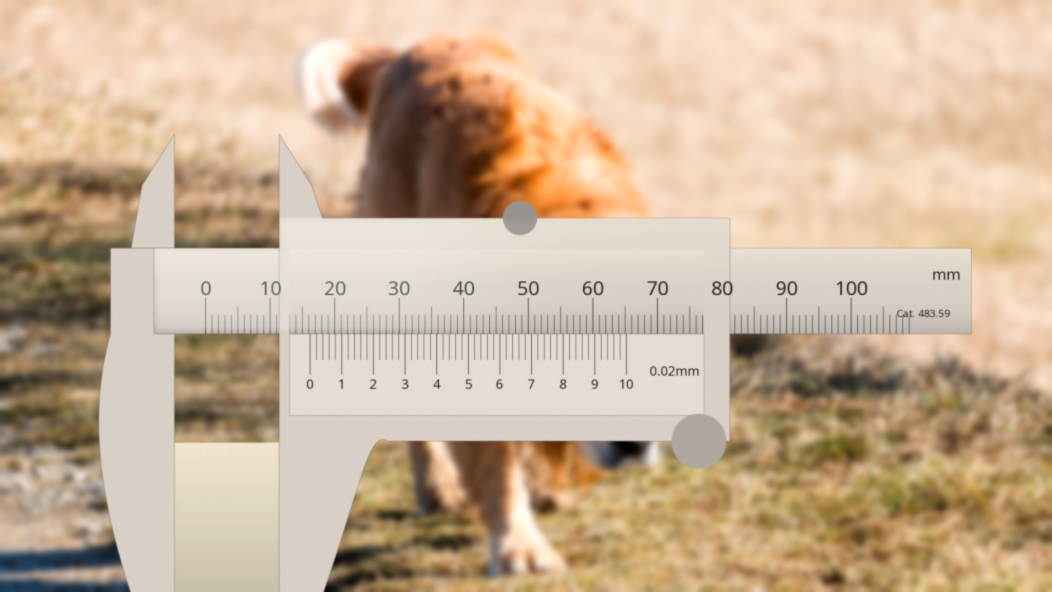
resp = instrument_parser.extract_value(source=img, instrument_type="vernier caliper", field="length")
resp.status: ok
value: 16.2 mm
